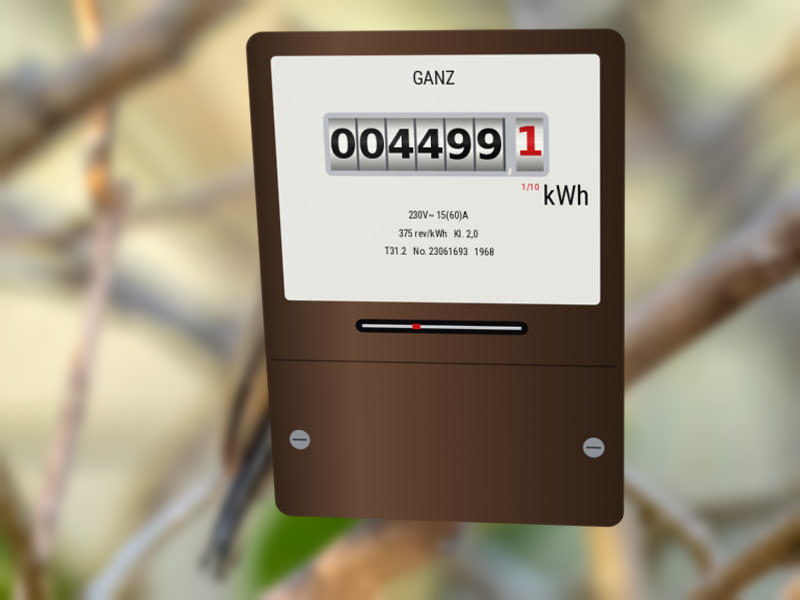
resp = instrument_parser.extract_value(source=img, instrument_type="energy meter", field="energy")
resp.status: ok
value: 4499.1 kWh
